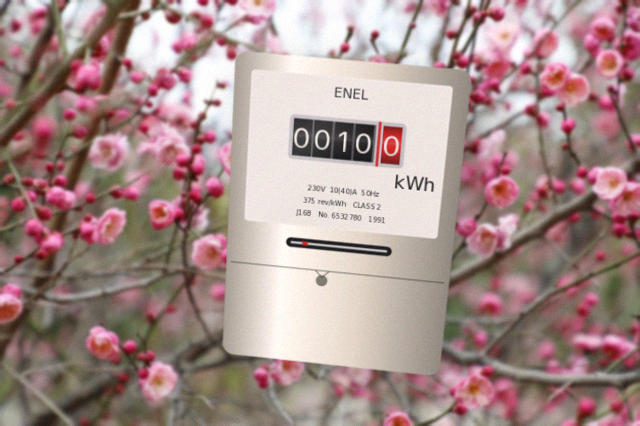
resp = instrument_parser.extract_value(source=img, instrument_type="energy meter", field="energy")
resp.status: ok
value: 10.0 kWh
